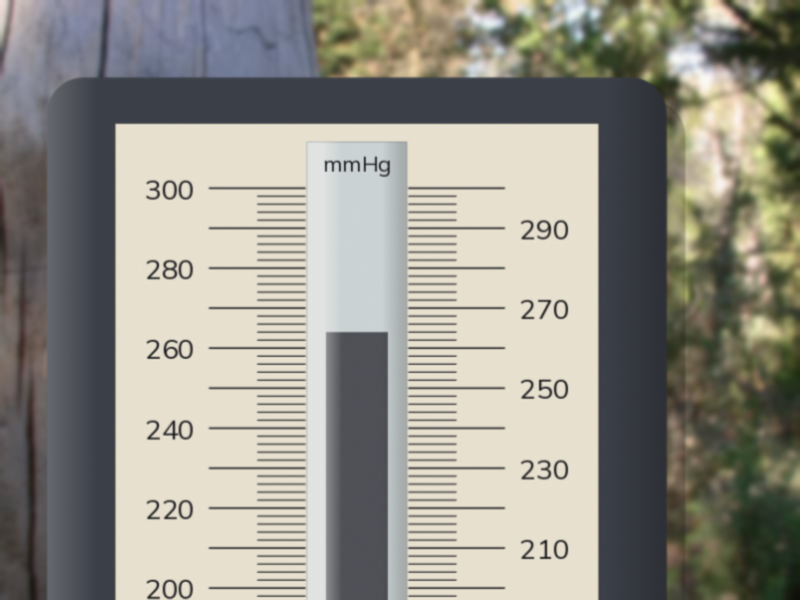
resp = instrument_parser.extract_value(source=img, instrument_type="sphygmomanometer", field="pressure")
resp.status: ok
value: 264 mmHg
